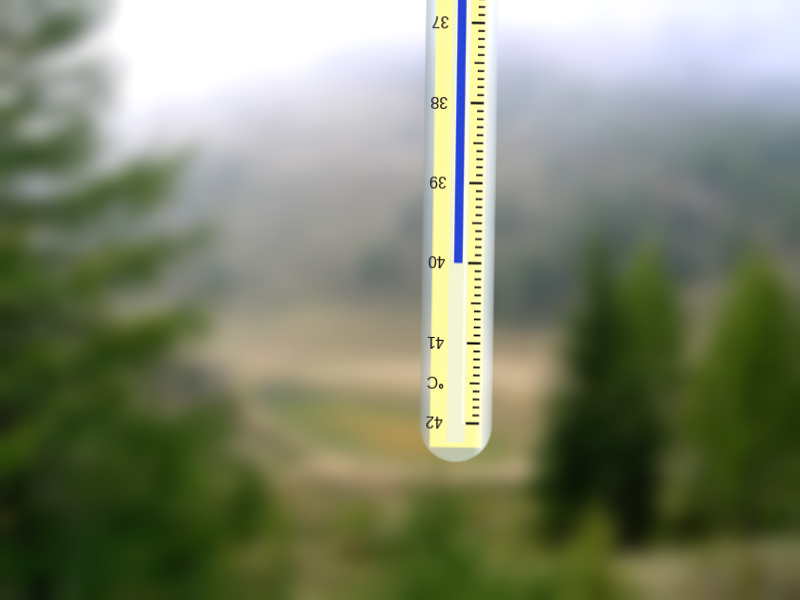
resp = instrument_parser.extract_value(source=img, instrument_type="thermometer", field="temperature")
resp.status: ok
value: 40 °C
